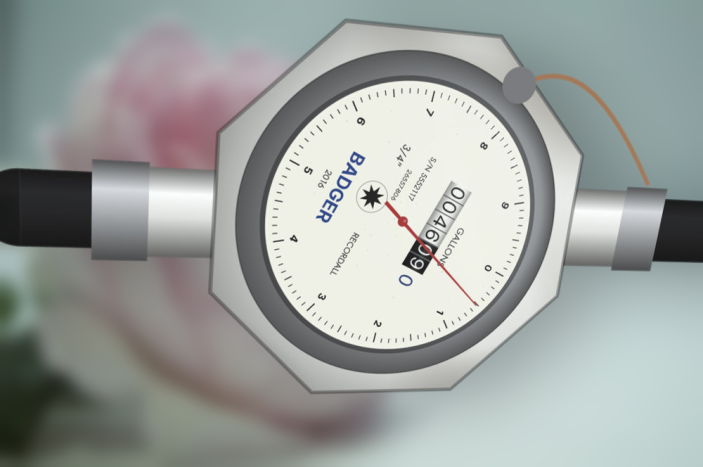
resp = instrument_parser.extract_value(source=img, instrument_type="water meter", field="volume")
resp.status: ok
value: 46090.5 gal
